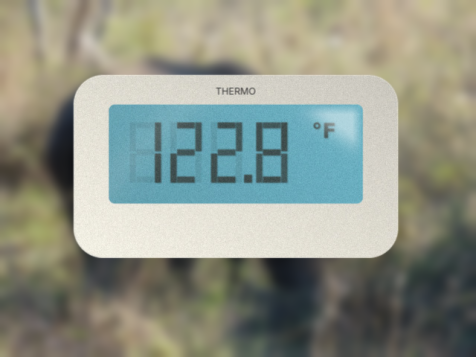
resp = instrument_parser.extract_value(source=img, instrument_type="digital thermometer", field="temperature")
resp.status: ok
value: 122.8 °F
